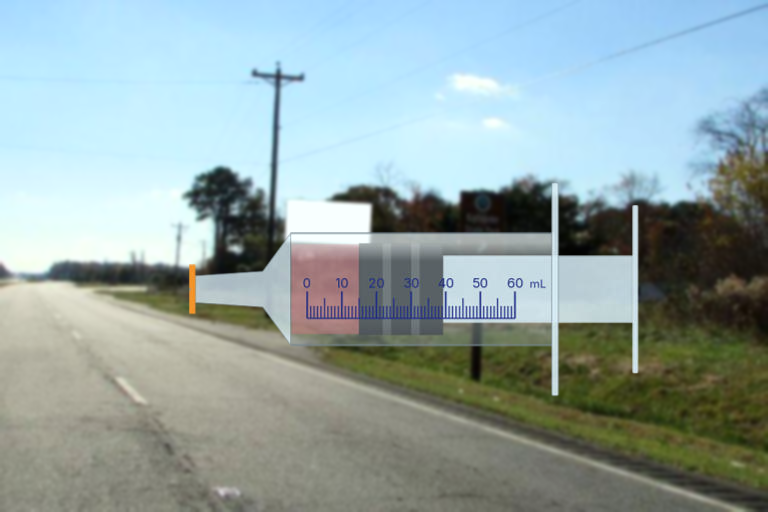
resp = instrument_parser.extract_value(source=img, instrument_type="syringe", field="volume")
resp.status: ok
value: 15 mL
